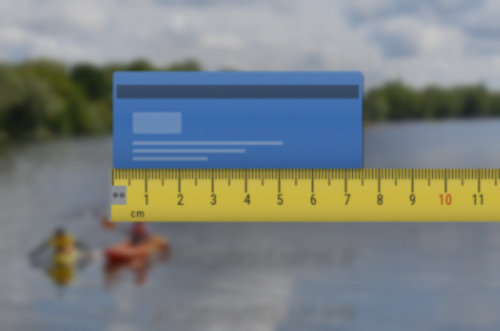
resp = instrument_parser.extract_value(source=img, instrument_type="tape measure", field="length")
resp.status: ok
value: 7.5 cm
